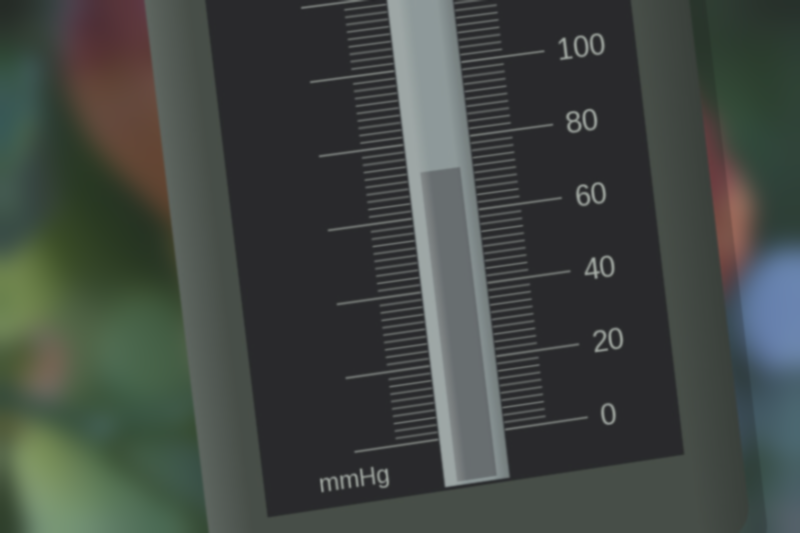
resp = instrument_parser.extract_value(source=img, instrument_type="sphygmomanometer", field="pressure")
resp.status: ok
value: 72 mmHg
